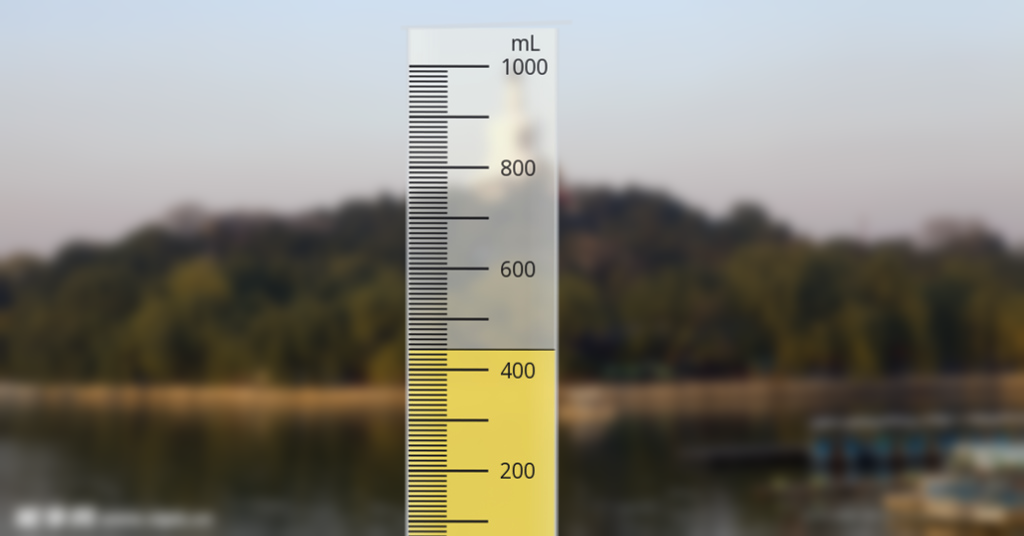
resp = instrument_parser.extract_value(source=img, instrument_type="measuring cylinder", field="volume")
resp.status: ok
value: 440 mL
